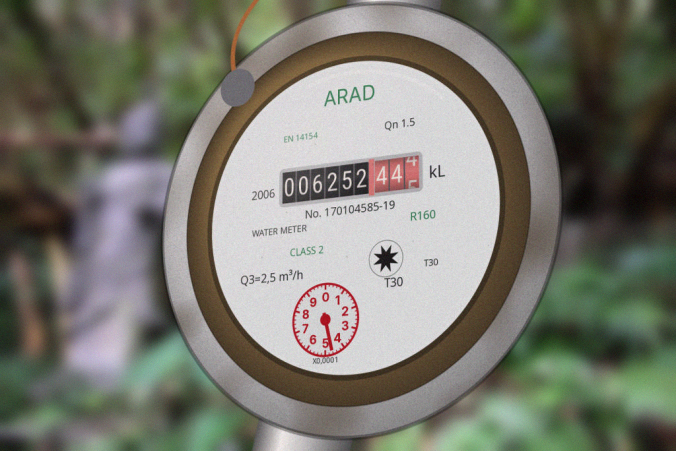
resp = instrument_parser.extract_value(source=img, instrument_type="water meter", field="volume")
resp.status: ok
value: 6252.4444 kL
